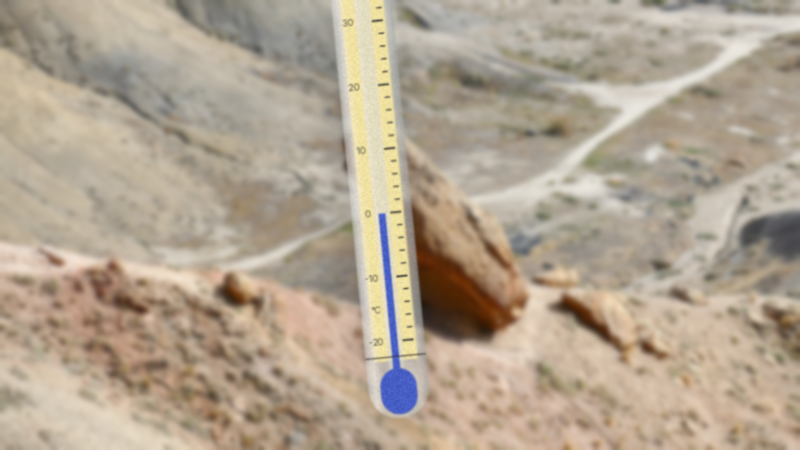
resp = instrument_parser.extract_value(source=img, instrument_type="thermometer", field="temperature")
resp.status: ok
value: 0 °C
